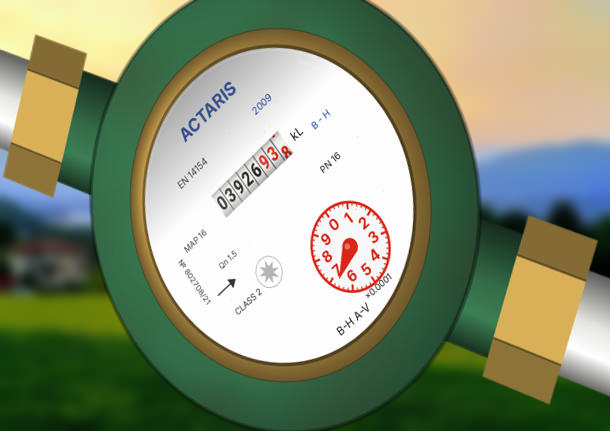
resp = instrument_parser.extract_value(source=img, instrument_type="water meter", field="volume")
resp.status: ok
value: 3926.9376 kL
